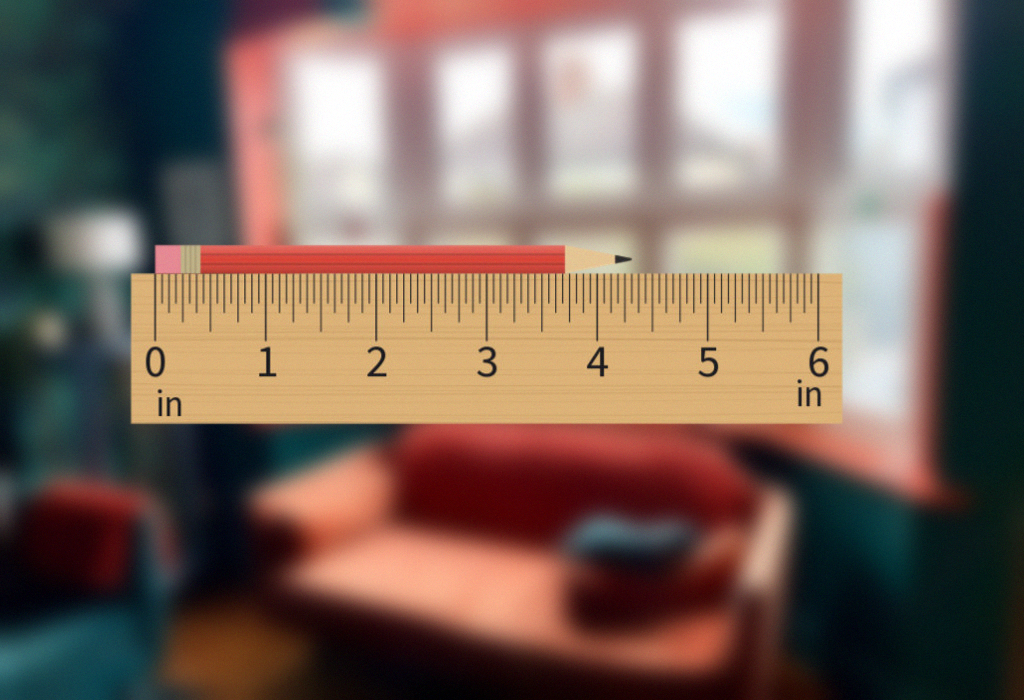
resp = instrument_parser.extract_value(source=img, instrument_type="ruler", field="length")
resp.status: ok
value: 4.3125 in
